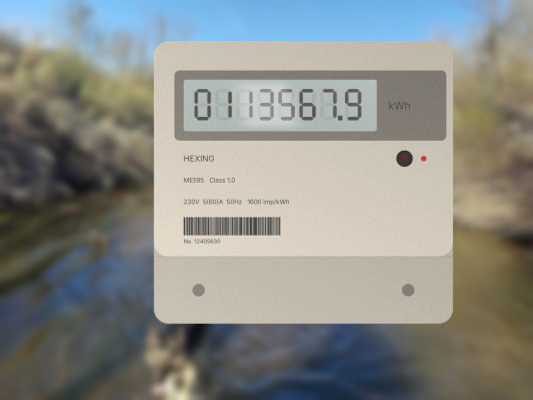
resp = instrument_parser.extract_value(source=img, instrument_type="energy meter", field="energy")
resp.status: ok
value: 113567.9 kWh
